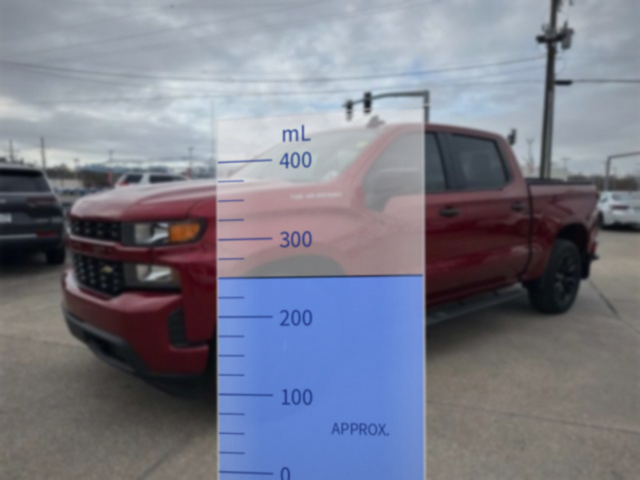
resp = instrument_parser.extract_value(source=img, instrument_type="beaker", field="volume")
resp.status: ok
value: 250 mL
